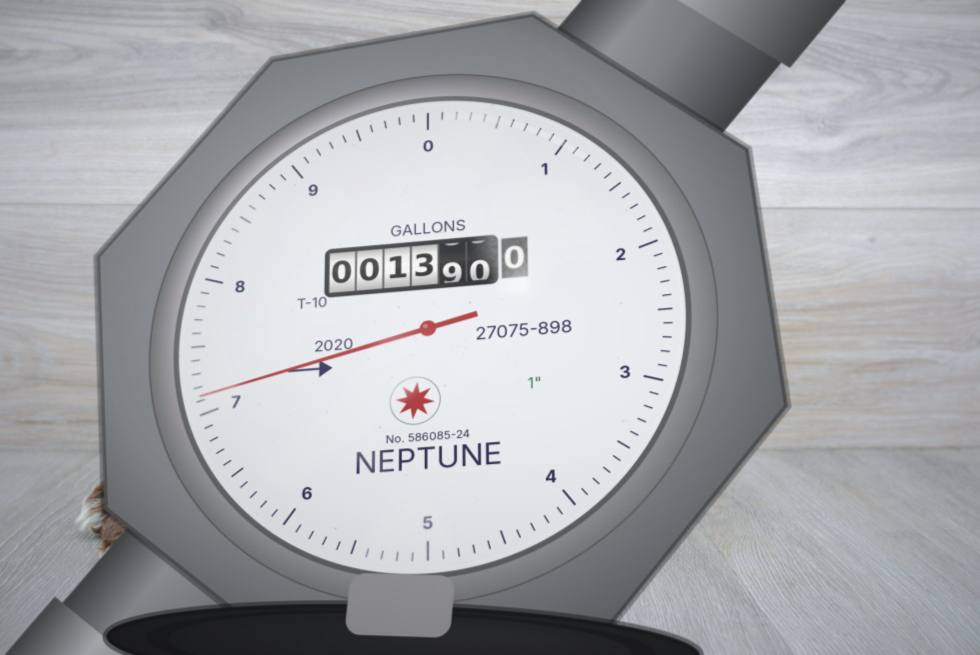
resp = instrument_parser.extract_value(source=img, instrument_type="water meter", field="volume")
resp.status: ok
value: 13897.1 gal
